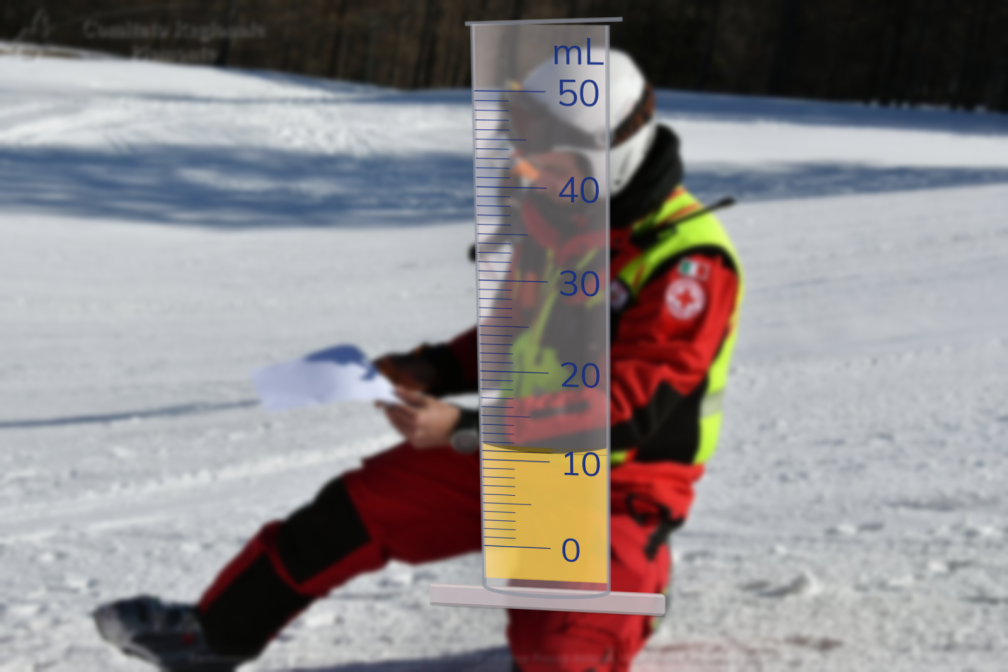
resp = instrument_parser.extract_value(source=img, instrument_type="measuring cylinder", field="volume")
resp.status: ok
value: 11 mL
